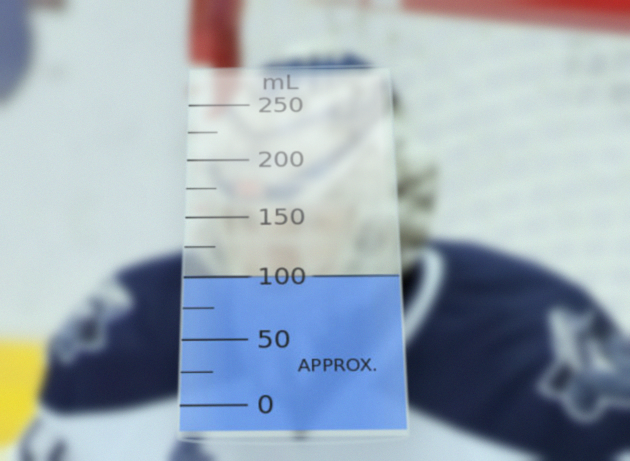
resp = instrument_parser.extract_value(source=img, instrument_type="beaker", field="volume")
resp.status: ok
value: 100 mL
